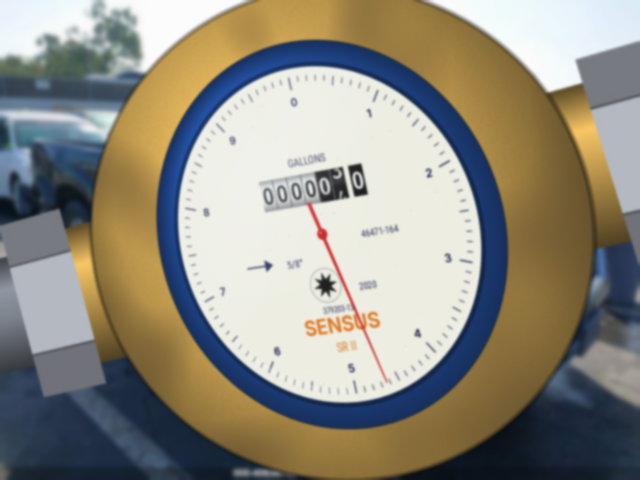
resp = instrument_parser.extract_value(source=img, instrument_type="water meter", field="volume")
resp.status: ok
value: 34.6 gal
